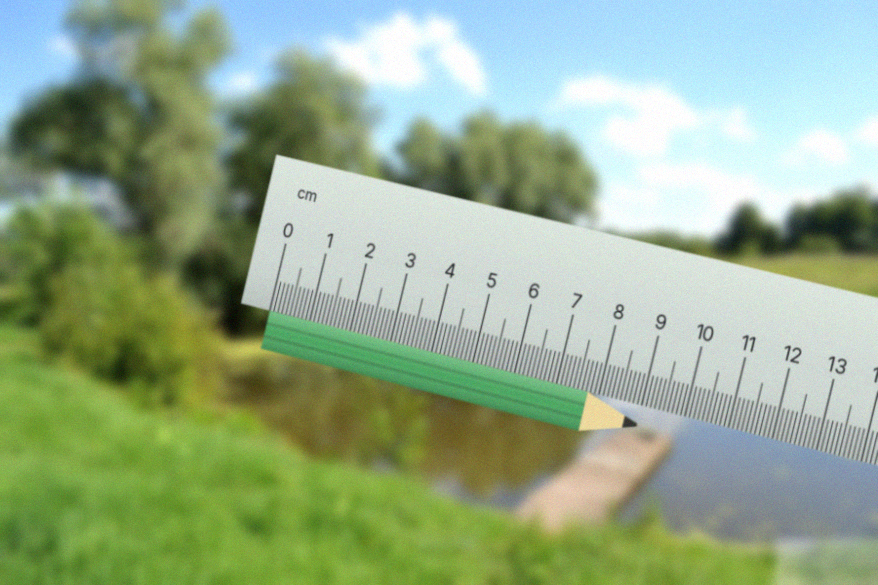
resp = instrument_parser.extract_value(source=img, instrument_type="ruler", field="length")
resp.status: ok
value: 9 cm
